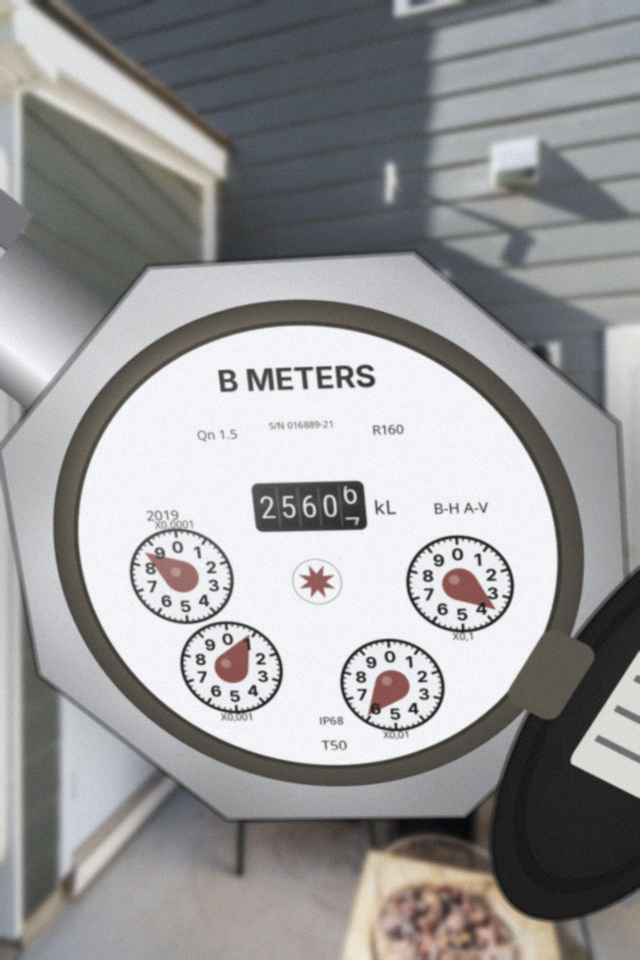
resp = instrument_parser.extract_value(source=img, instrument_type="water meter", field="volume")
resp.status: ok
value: 25606.3608 kL
